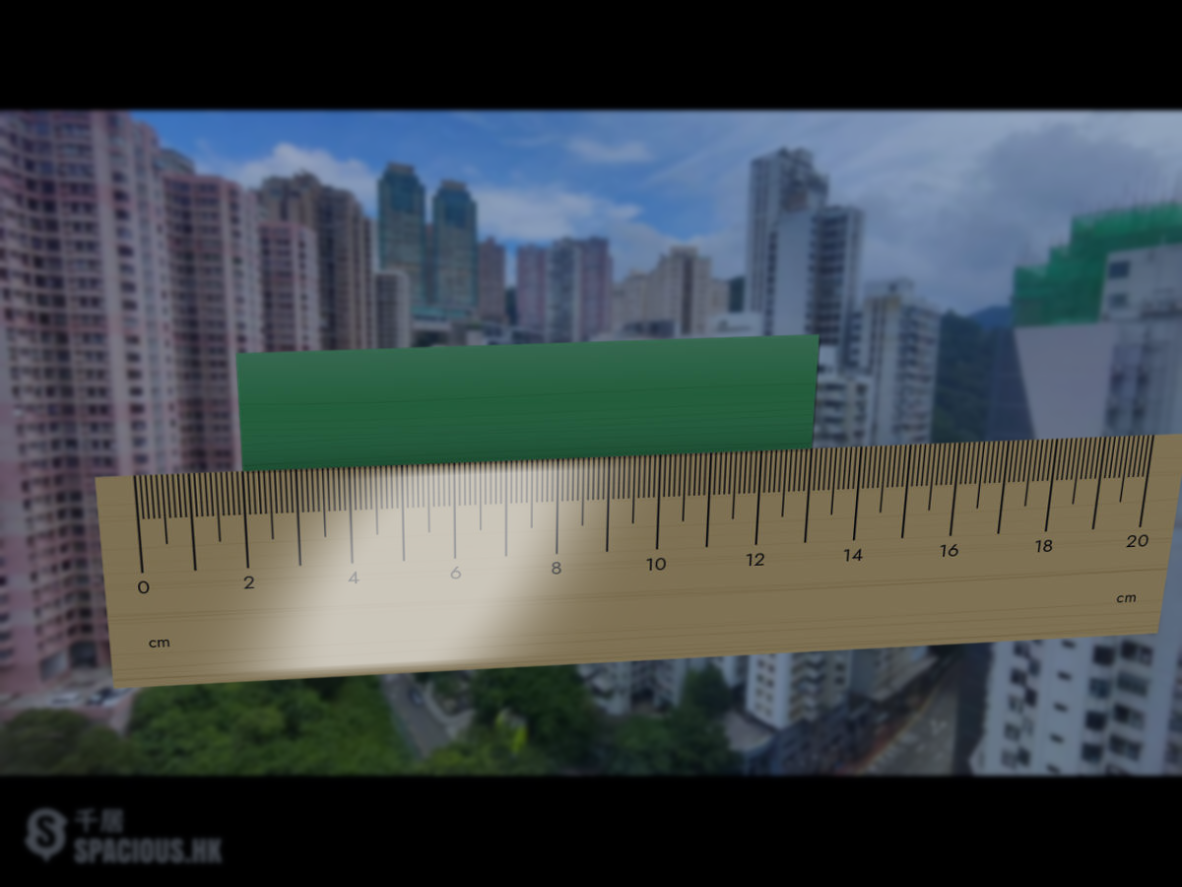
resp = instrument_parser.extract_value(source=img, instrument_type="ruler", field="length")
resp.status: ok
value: 11 cm
